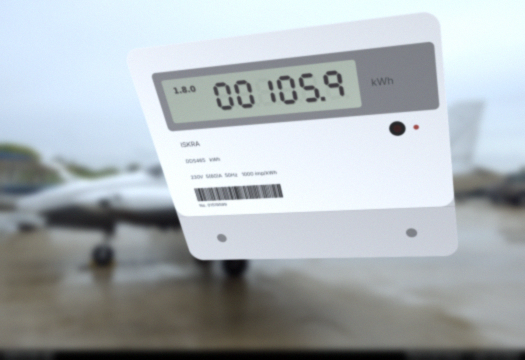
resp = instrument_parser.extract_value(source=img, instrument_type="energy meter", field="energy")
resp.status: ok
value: 105.9 kWh
